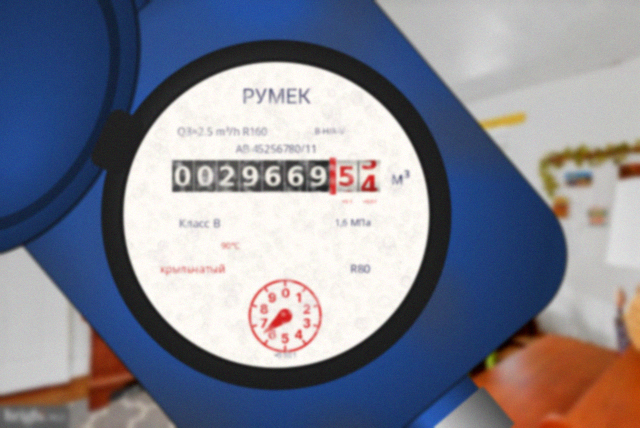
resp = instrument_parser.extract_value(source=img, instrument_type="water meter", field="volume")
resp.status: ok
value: 29669.536 m³
